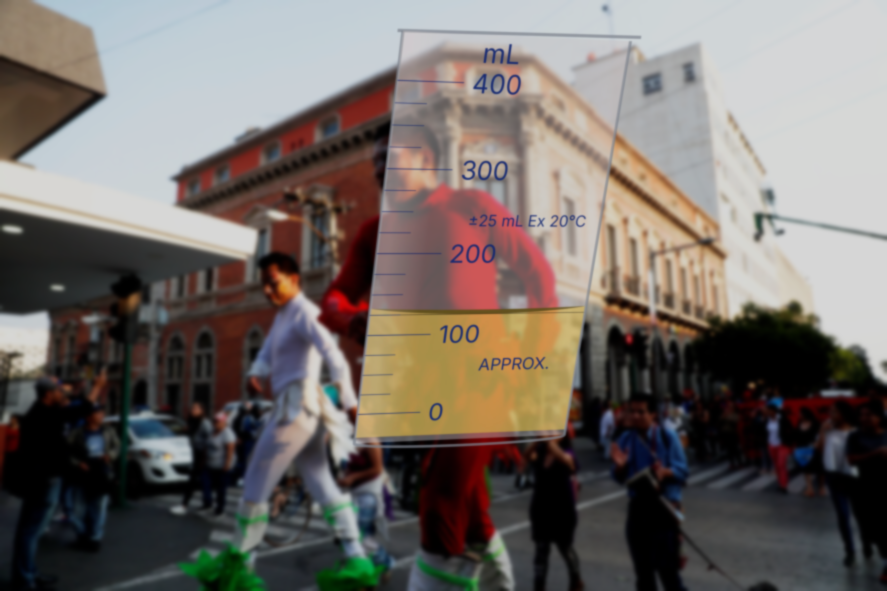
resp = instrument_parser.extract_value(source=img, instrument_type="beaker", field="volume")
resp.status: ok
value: 125 mL
